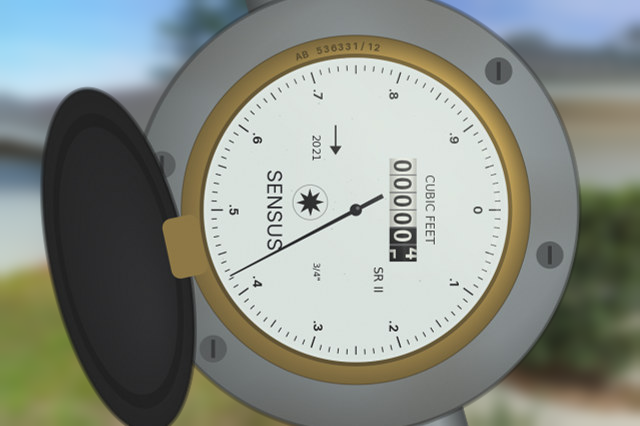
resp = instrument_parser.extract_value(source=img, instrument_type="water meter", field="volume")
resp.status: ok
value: 4.42 ft³
